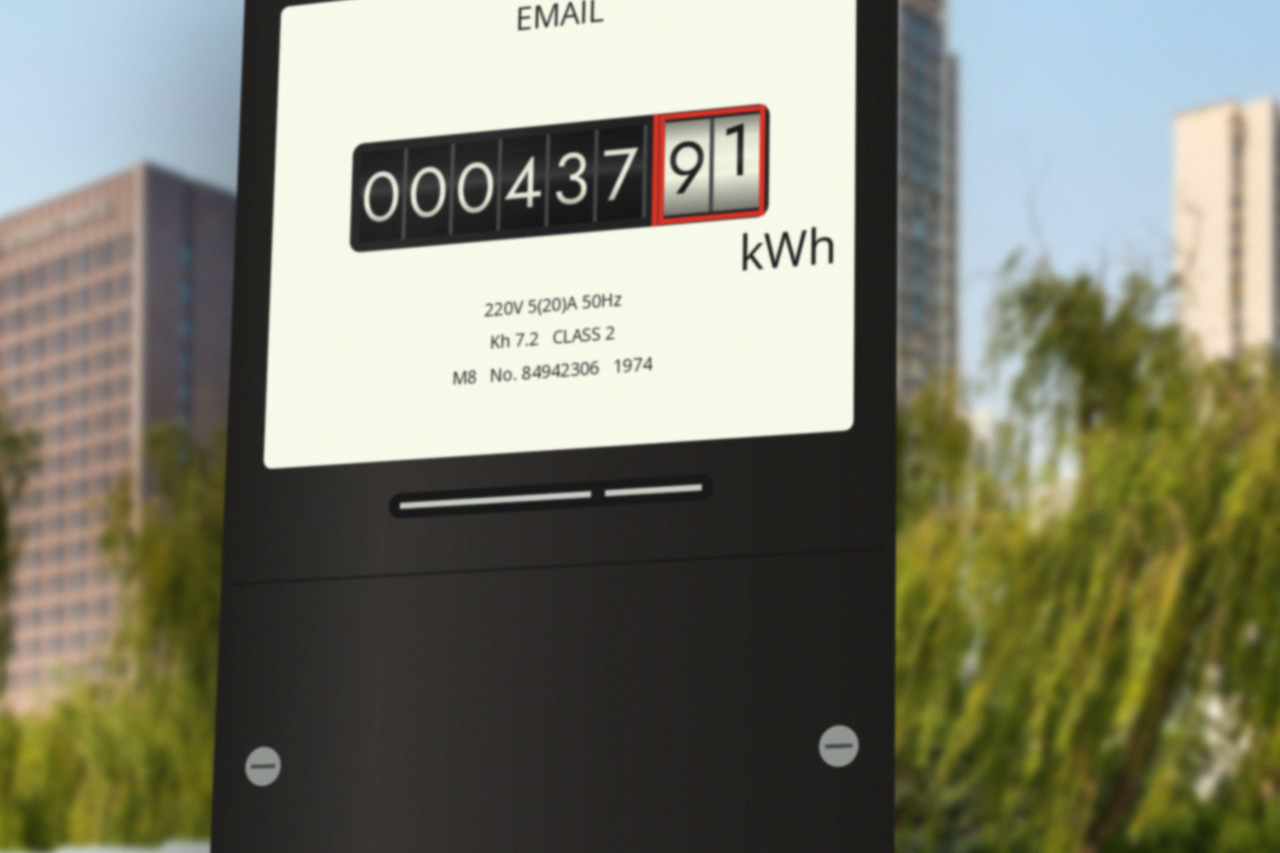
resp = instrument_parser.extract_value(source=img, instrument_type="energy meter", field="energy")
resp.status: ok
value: 437.91 kWh
